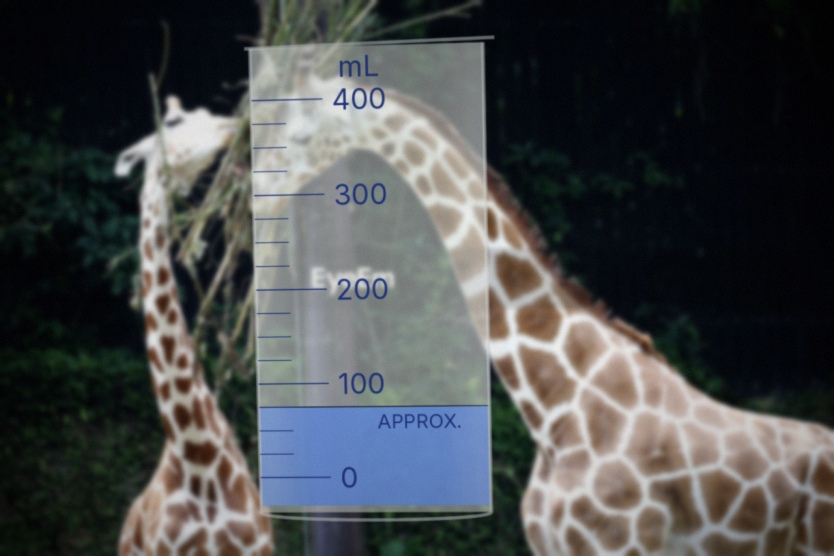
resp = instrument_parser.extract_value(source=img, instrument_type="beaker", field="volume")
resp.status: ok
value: 75 mL
